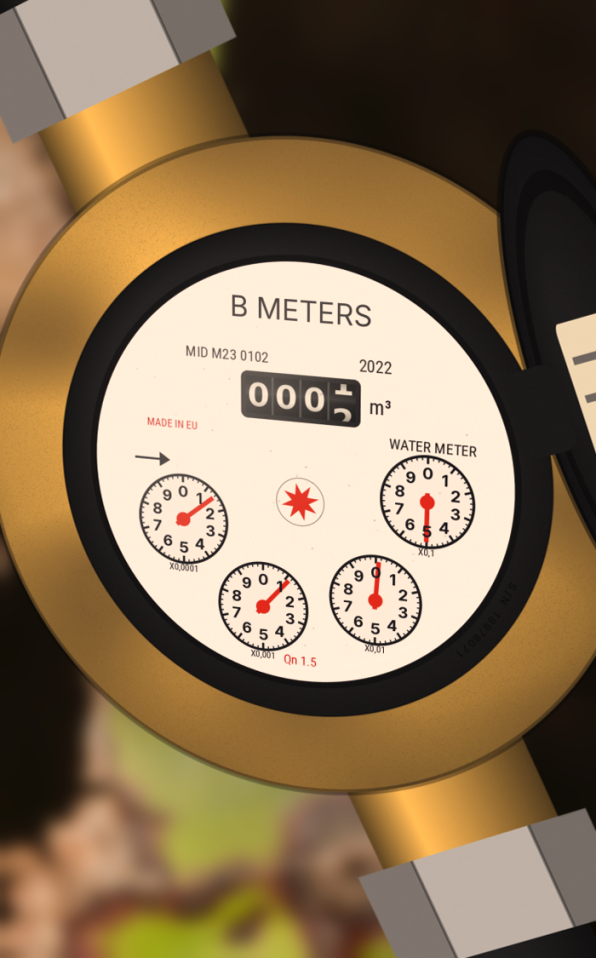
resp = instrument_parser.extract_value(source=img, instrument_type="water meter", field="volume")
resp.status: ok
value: 1.5011 m³
